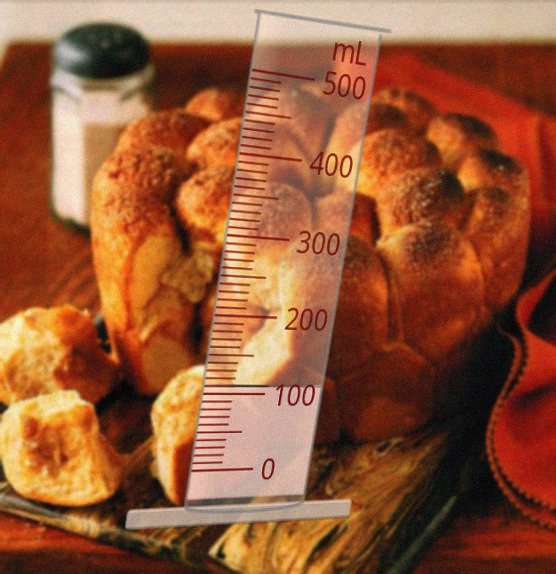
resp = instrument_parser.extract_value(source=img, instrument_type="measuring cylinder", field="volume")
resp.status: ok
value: 110 mL
